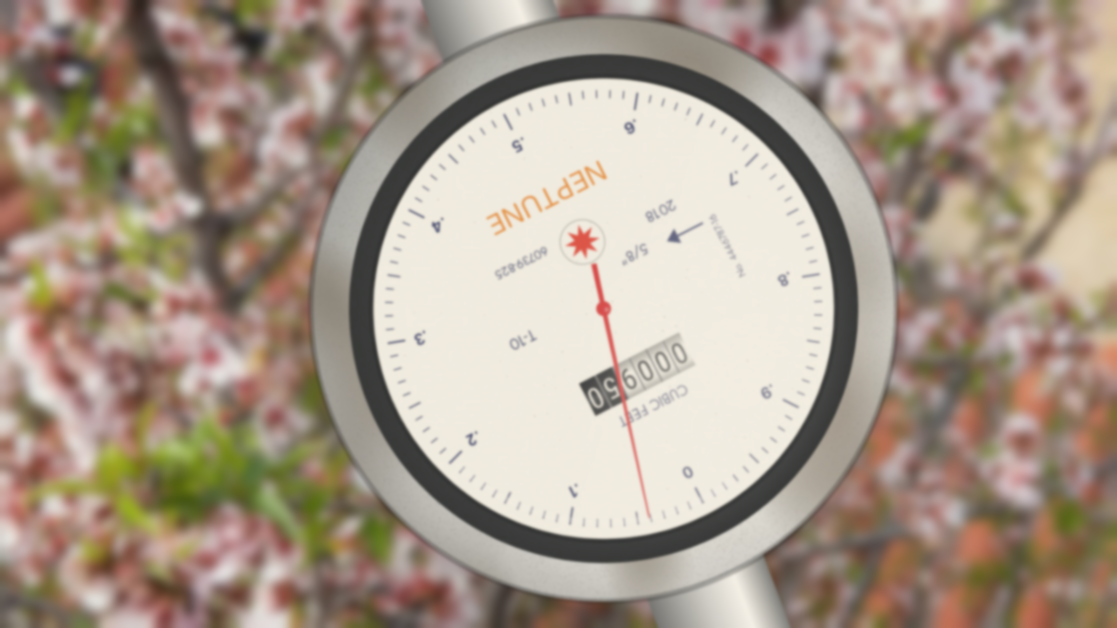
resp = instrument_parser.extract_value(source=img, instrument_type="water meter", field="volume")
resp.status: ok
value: 950.04 ft³
